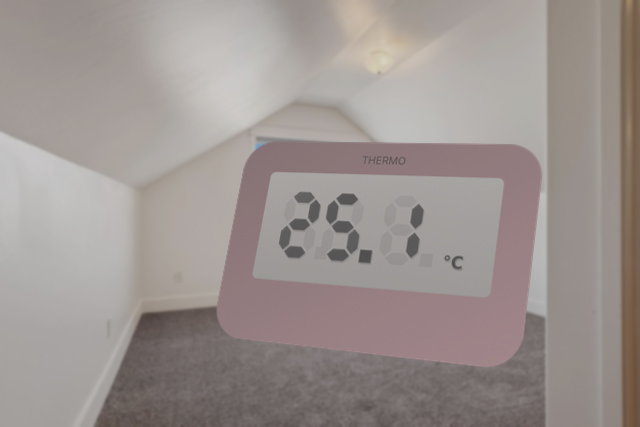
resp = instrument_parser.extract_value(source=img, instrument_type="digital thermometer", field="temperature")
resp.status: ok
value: 25.1 °C
